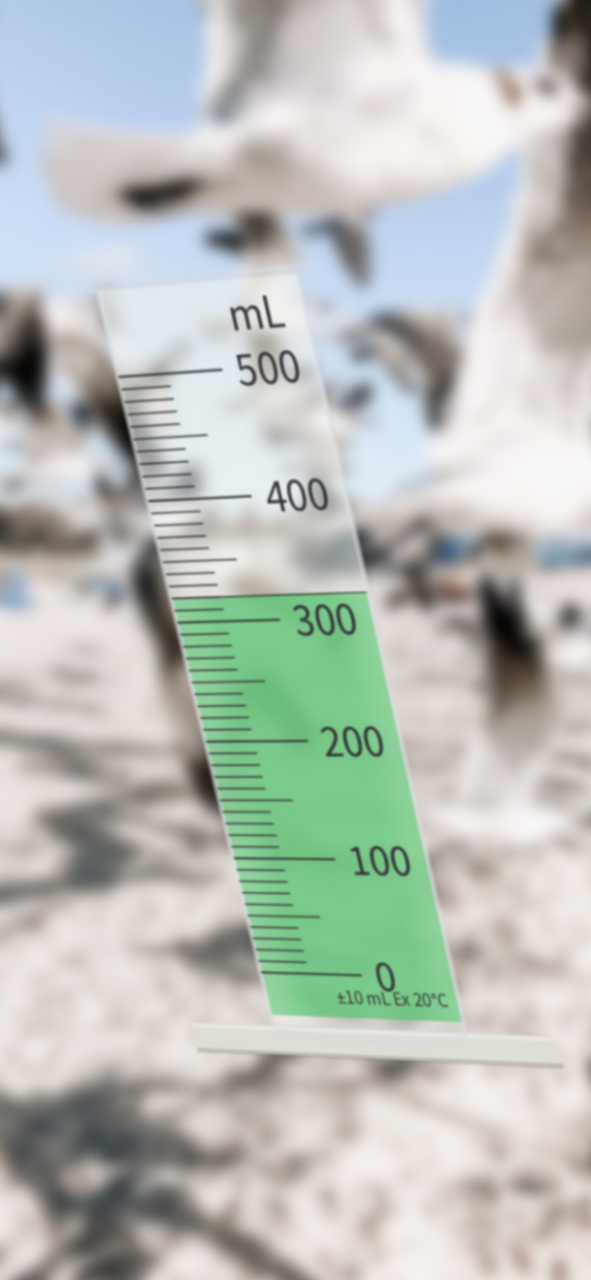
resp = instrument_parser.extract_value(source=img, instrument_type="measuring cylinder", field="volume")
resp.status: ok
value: 320 mL
